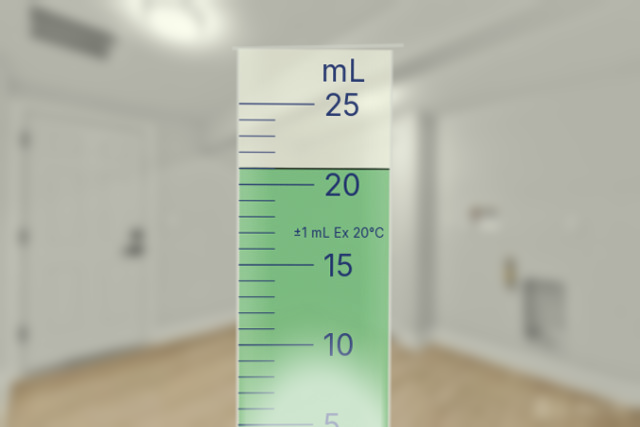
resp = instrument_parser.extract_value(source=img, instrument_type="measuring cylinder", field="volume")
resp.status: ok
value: 21 mL
